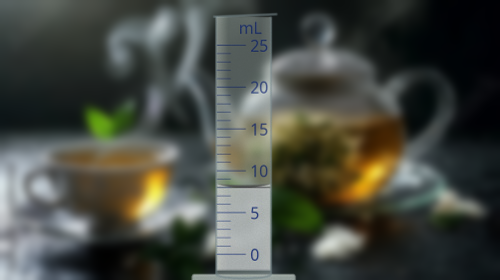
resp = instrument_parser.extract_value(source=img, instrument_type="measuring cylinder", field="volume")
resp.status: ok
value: 8 mL
